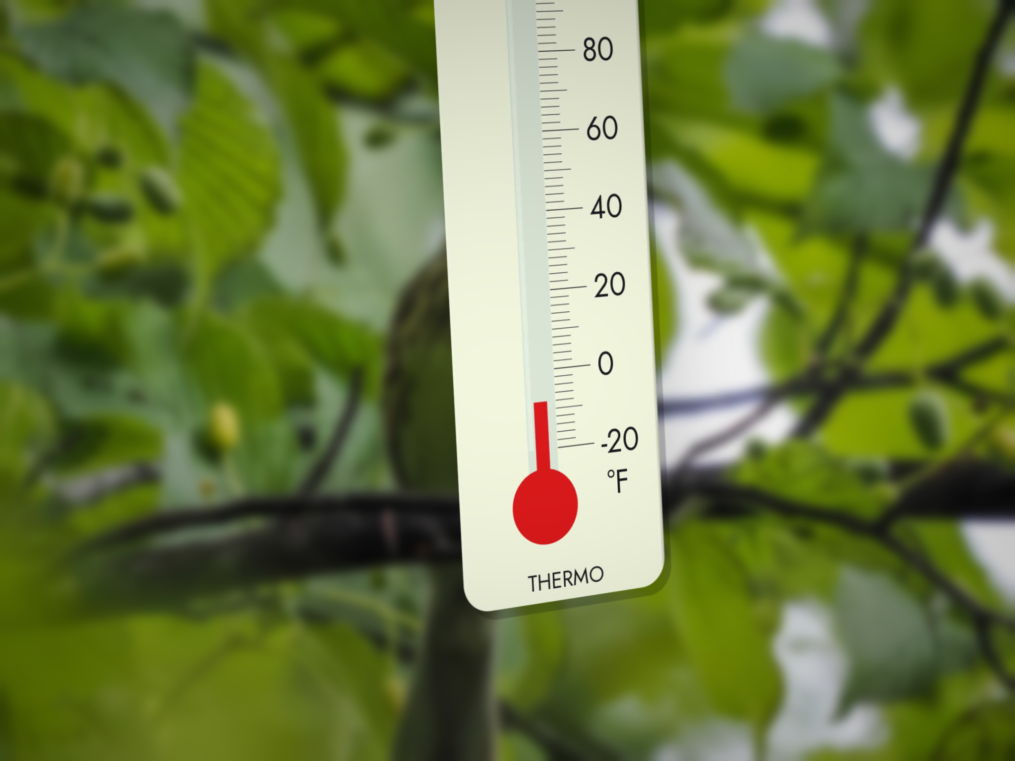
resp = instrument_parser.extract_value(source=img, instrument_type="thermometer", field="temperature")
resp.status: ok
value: -8 °F
